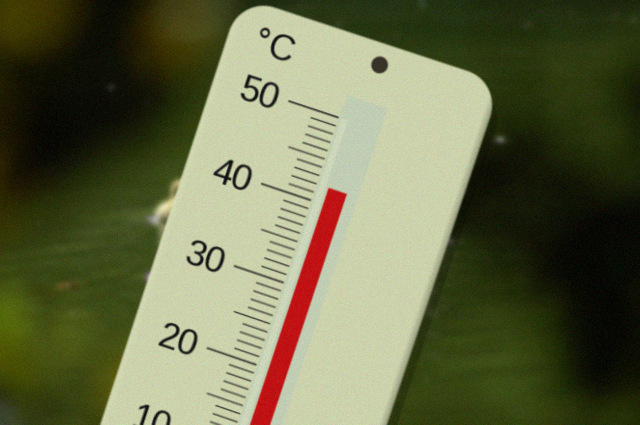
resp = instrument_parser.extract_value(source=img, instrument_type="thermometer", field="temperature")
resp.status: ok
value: 42 °C
